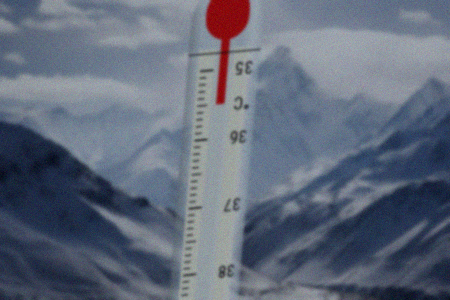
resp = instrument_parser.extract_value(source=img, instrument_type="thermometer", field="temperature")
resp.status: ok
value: 35.5 °C
